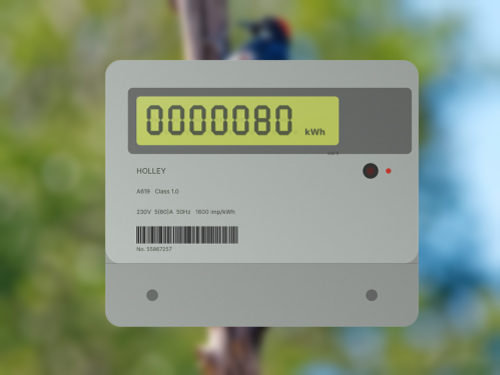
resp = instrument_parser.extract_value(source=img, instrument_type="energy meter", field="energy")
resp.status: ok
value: 80 kWh
